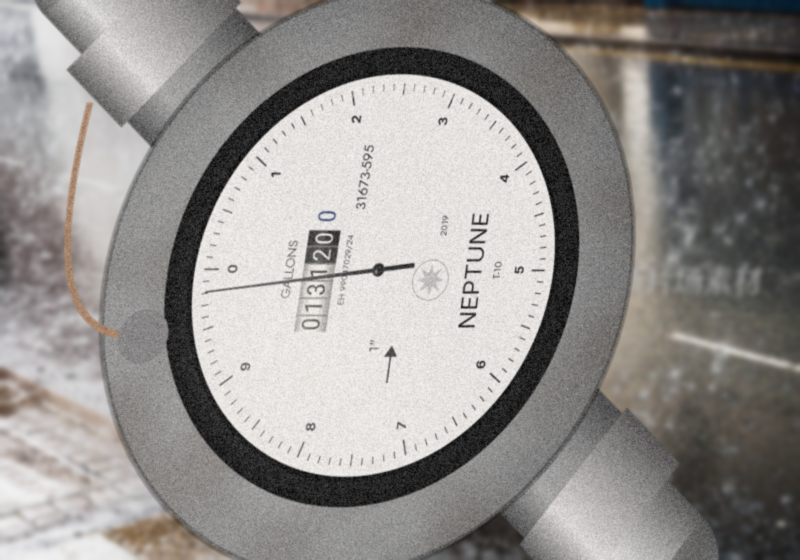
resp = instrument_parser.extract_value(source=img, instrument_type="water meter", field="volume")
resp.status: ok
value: 131199.8 gal
